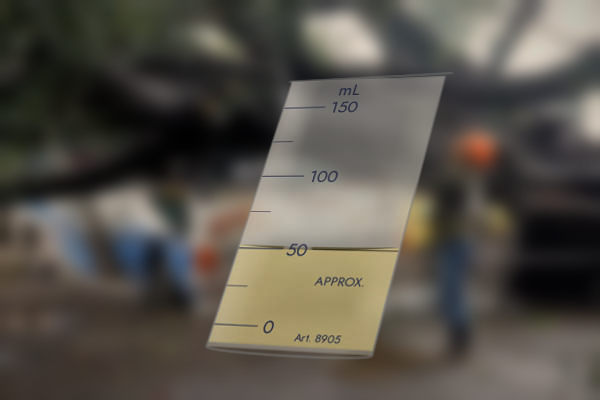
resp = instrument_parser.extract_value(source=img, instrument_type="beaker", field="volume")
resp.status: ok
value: 50 mL
